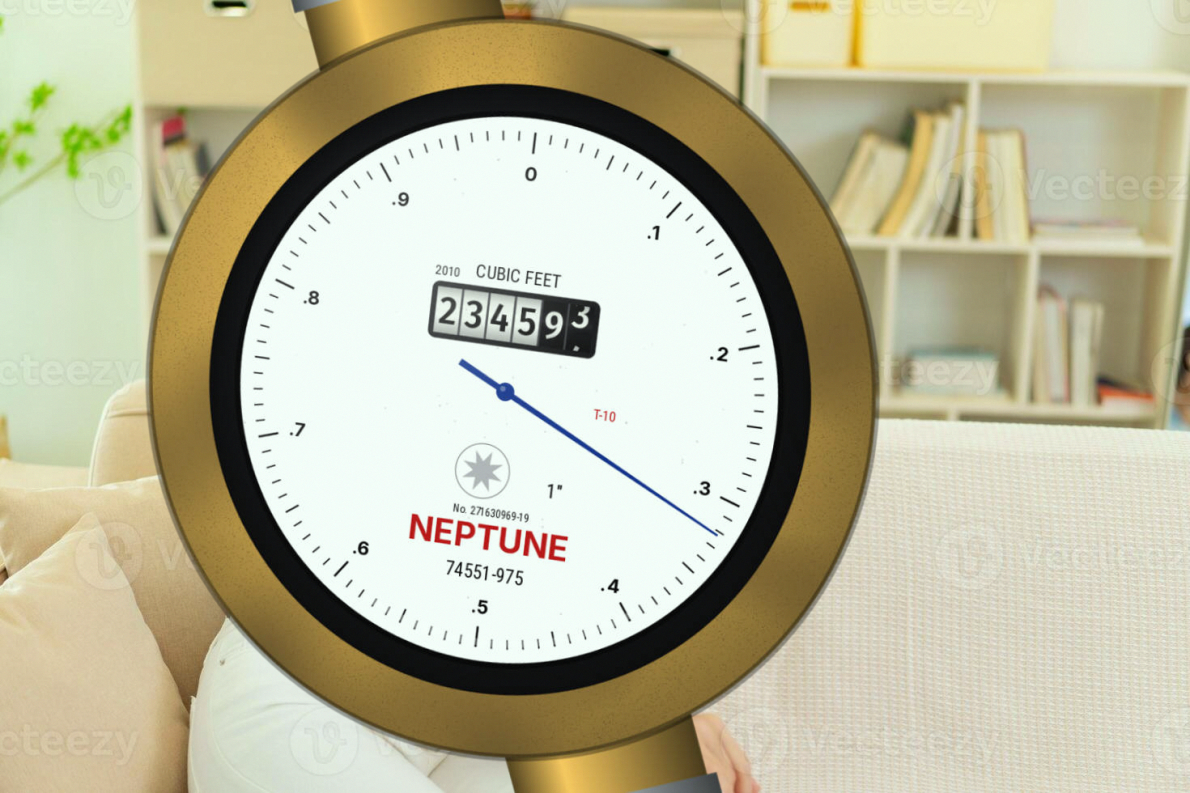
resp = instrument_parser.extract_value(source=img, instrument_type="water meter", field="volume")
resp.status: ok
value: 234593.32 ft³
